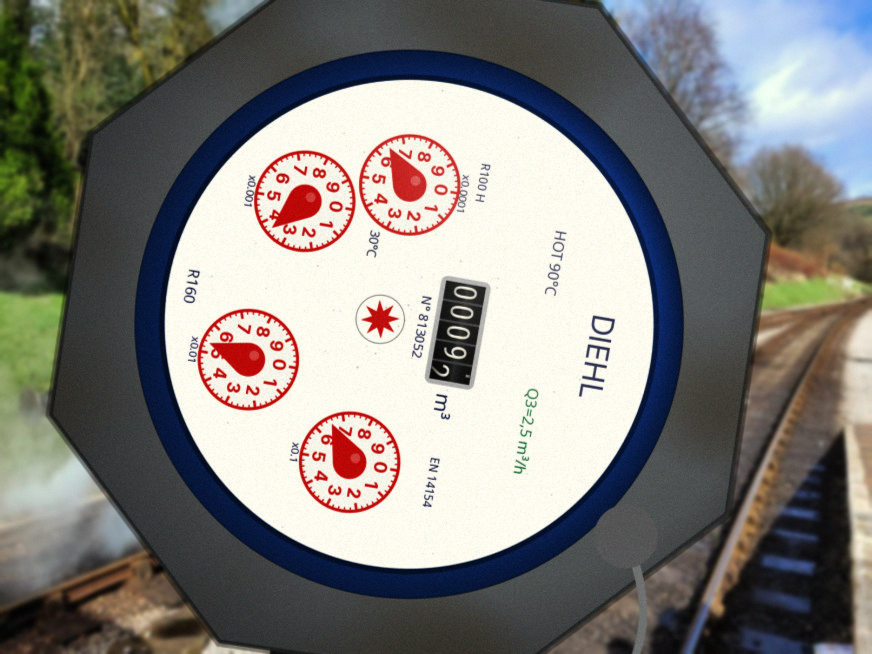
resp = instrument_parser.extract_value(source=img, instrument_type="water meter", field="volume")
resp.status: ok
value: 91.6536 m³
